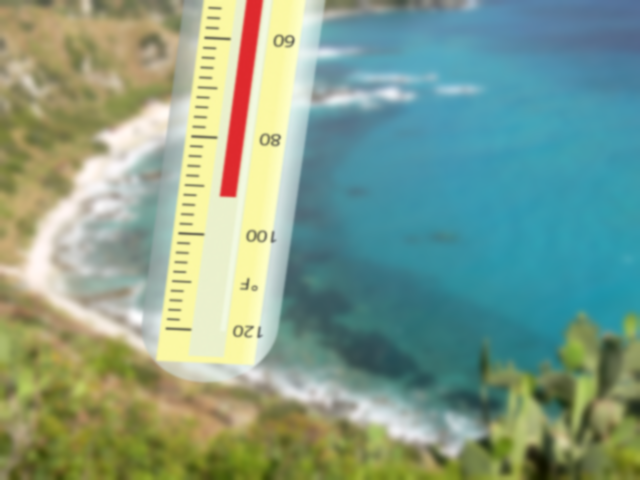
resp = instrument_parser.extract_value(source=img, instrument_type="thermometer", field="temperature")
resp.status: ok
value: 92 °F
